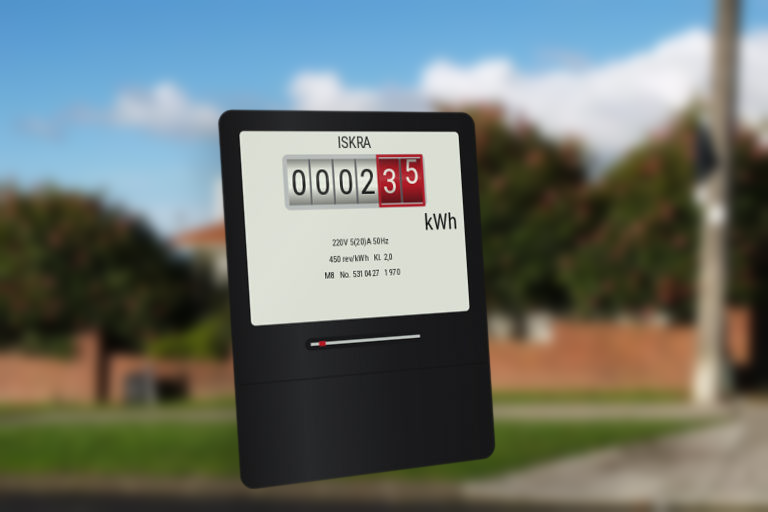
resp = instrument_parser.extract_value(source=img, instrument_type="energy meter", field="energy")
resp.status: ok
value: 2.35 kWh
